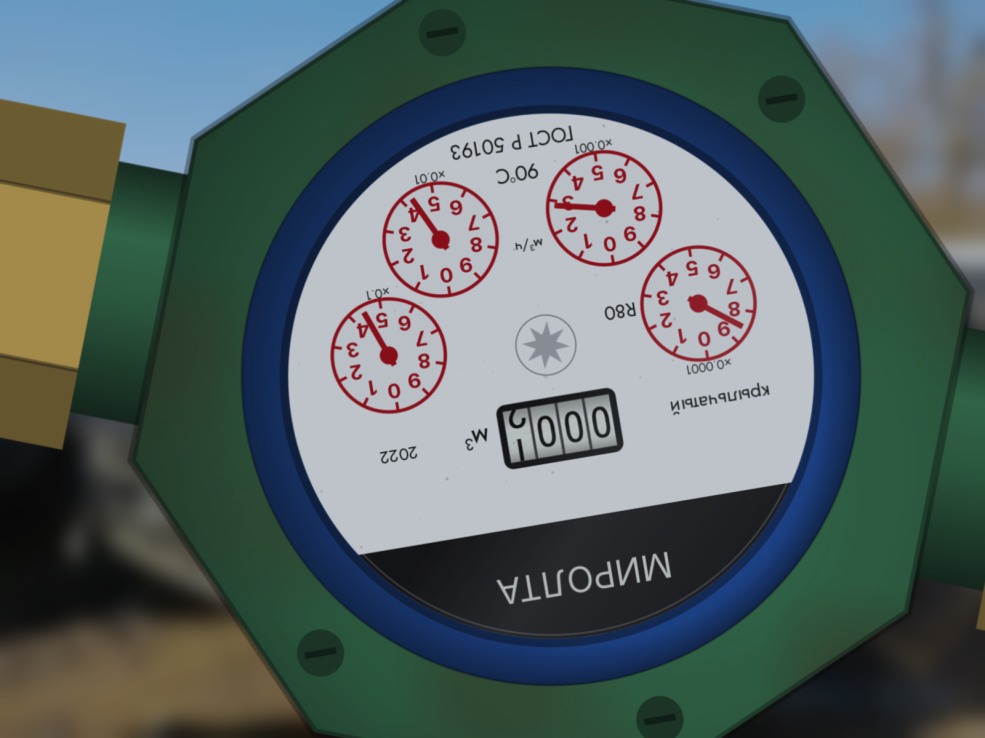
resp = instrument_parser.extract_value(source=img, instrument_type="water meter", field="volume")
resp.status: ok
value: 1.4428 m³
